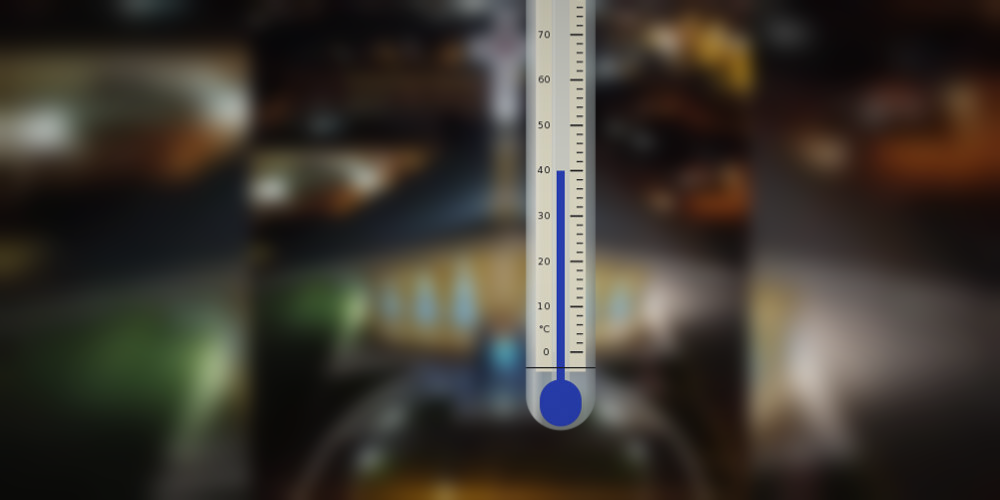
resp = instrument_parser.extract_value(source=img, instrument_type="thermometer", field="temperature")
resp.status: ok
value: 40 °C
